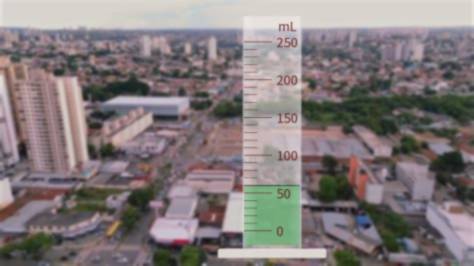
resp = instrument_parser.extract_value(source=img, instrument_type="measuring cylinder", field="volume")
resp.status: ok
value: 60 mL
